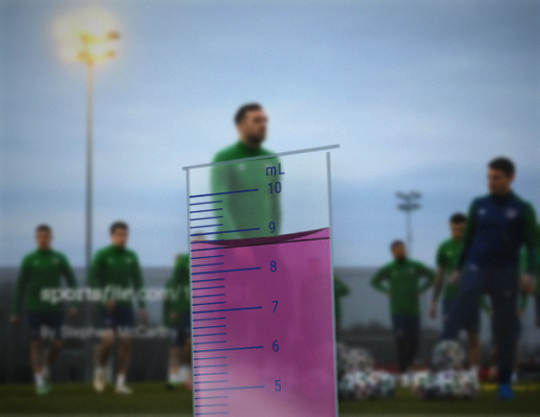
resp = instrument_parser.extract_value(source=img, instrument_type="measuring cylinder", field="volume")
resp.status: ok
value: 8.6 mL
